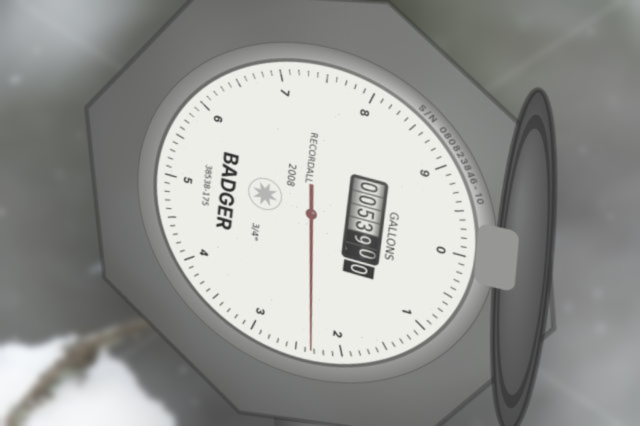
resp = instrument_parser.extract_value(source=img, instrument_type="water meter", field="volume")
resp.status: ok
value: 53902.3 gal
